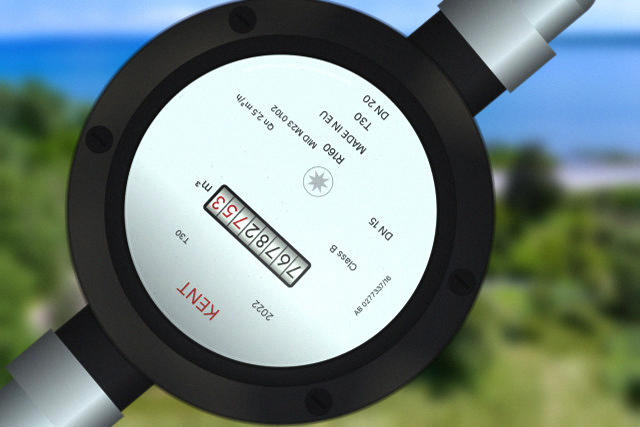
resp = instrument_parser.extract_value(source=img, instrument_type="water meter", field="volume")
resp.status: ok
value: 76782.753 m³
